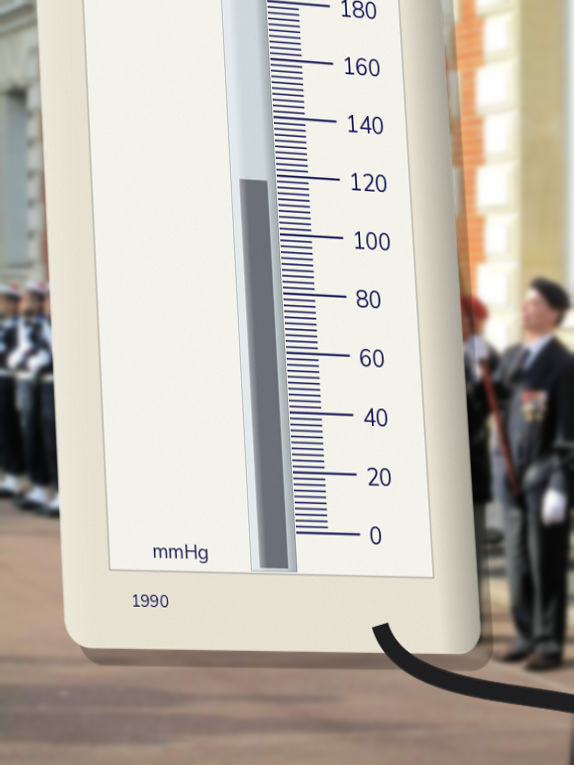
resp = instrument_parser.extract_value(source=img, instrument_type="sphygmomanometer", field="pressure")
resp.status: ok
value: 118 mmHg
